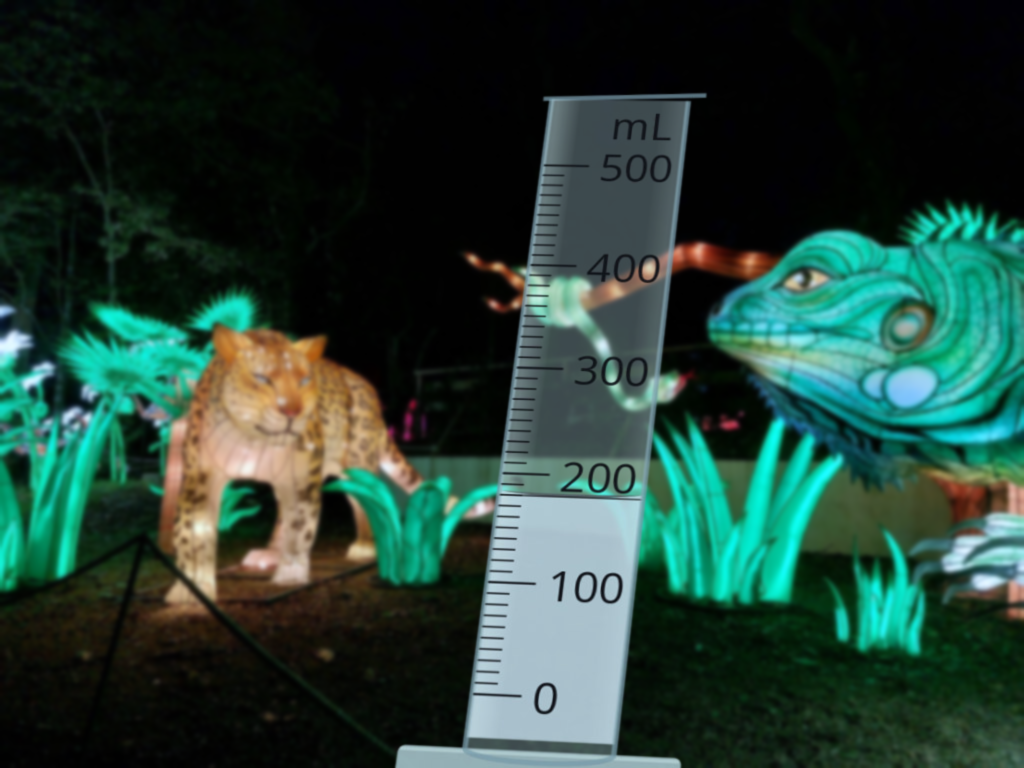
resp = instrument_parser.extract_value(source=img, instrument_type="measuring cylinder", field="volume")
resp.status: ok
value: 180 mL
